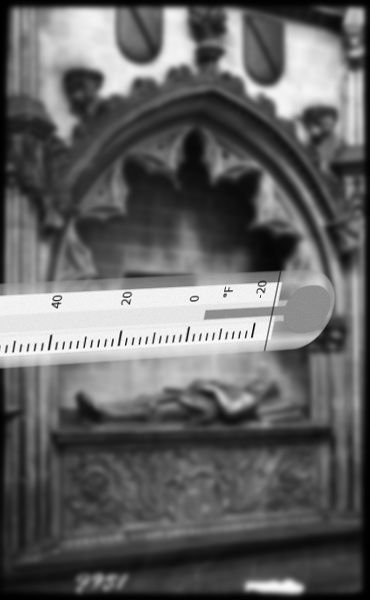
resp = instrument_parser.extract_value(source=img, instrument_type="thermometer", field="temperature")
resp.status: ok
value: -4 °F
